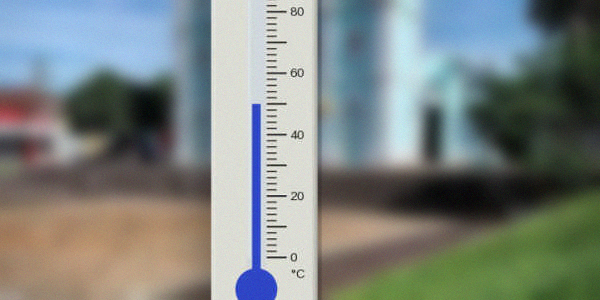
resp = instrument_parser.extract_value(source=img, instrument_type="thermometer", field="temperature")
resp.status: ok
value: 50 °C
